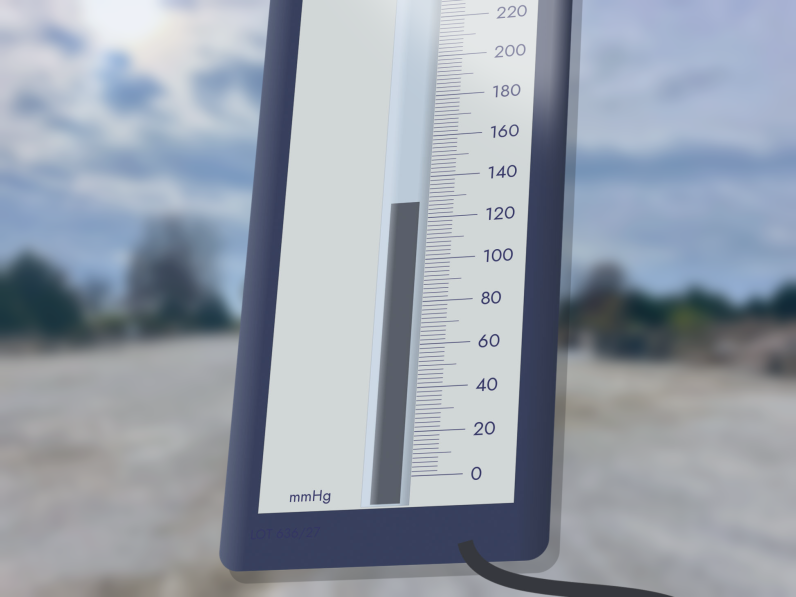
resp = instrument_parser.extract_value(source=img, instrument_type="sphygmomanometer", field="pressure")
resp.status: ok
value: 128 mmHg
